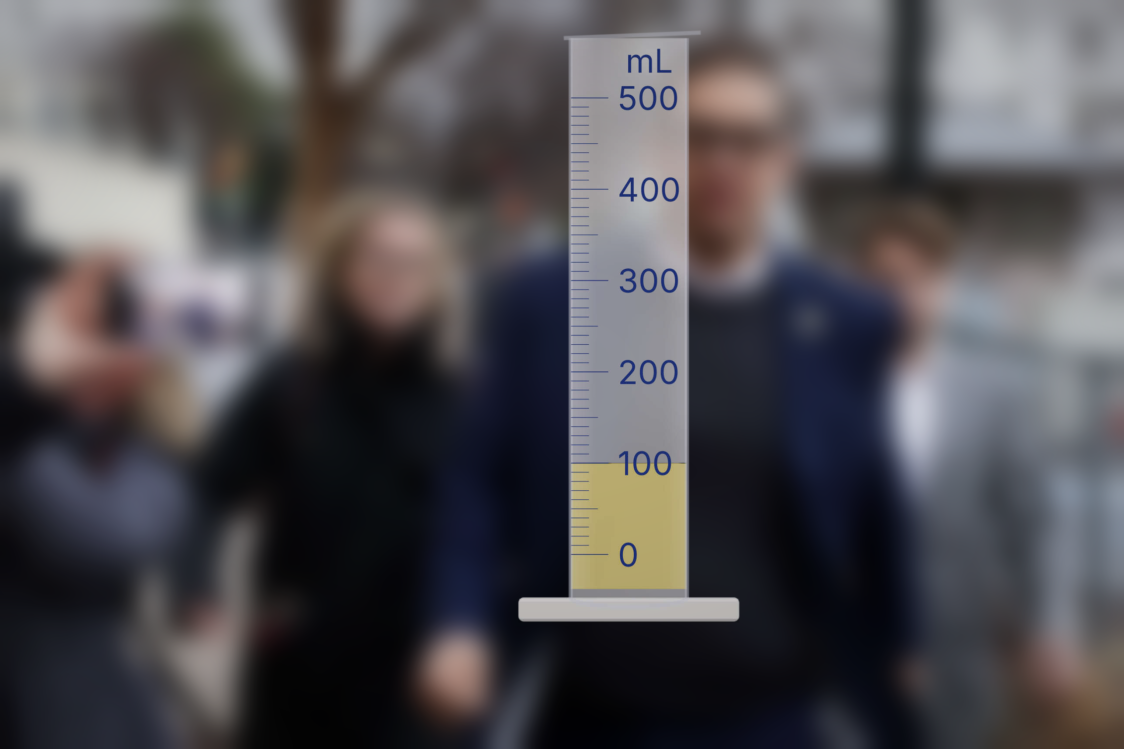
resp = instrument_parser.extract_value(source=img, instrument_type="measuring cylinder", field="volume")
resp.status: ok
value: 100 mL
